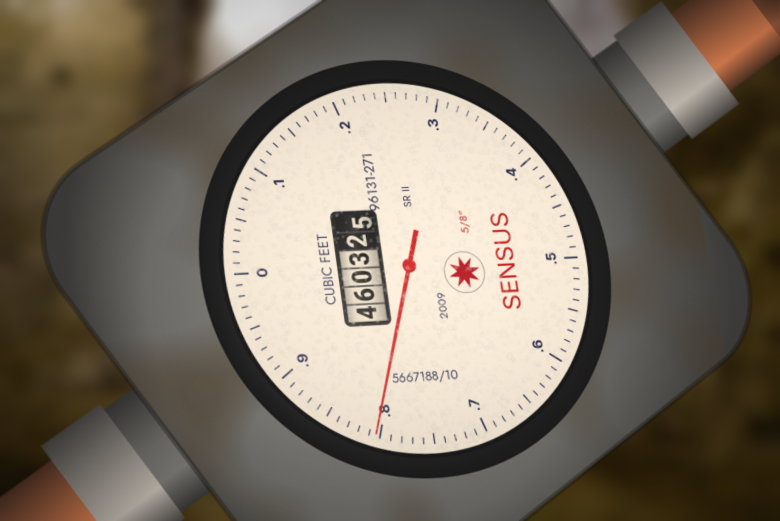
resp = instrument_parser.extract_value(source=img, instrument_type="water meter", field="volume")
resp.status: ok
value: 460324.80 ft³
